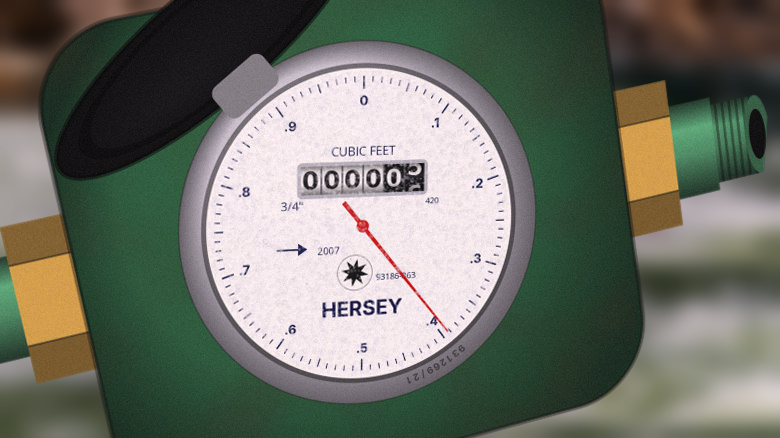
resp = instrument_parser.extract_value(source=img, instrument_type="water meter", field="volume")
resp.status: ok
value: 5.39 ft³
